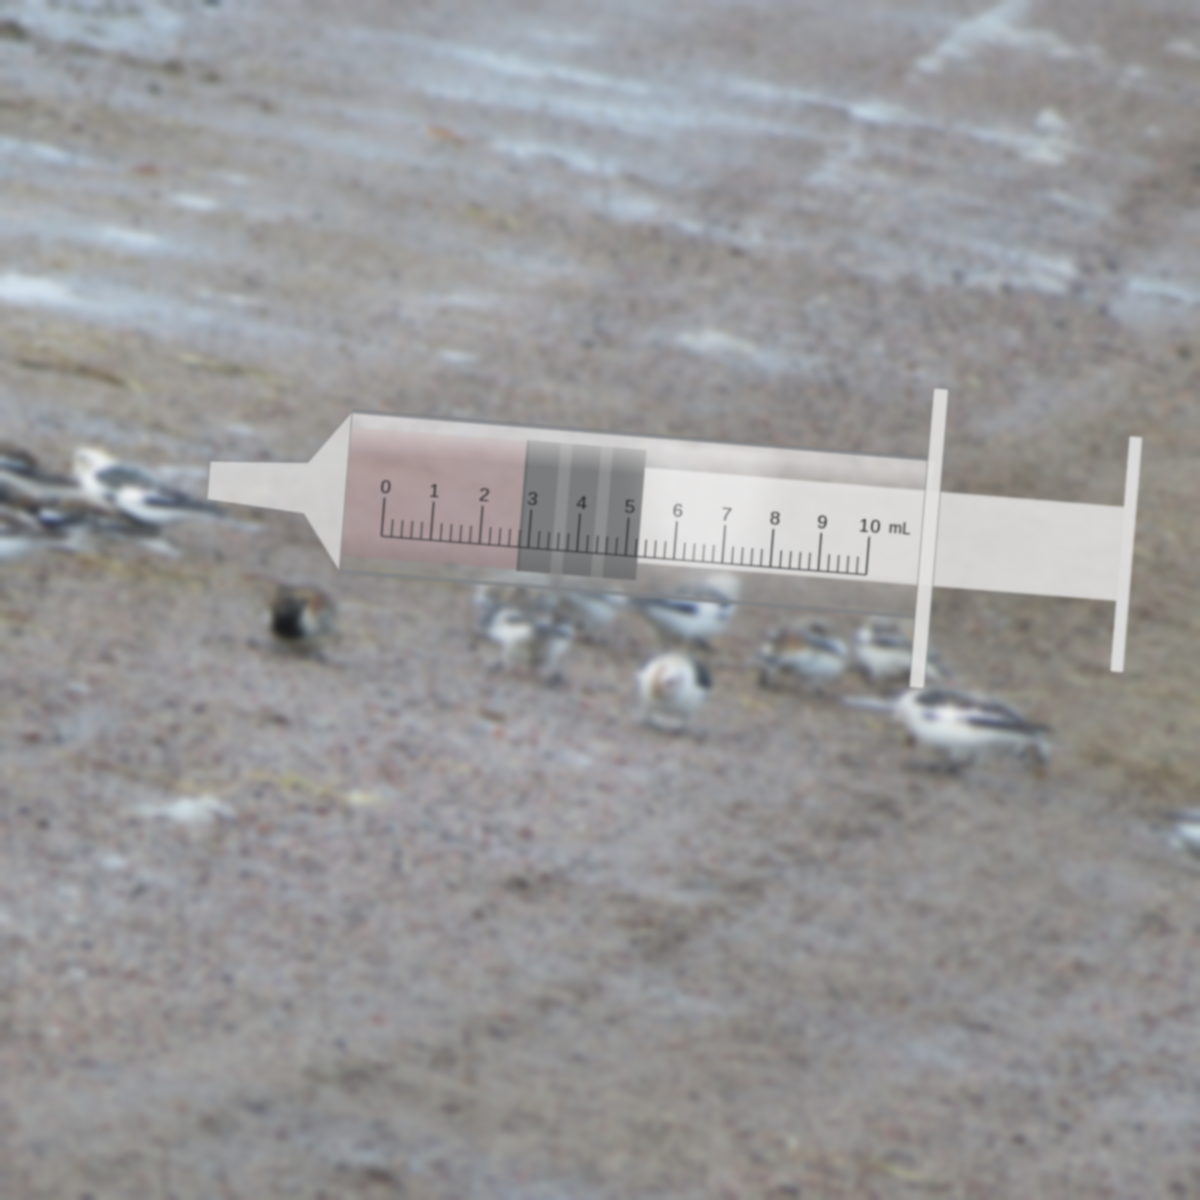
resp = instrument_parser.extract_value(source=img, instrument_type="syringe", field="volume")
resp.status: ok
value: 2.8 mL
